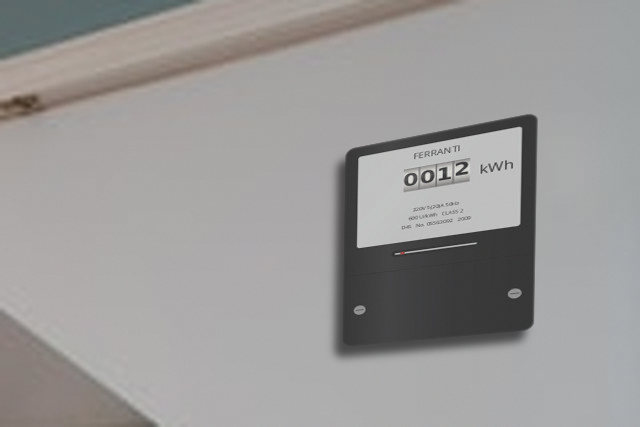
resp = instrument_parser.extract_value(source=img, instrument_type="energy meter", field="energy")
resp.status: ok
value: 12 kWh
